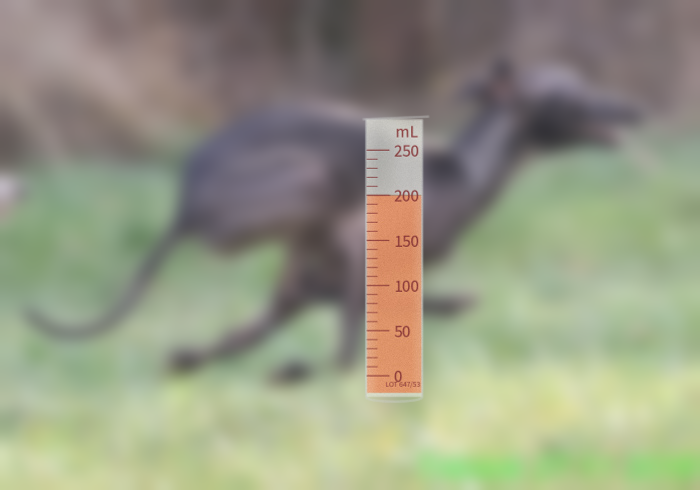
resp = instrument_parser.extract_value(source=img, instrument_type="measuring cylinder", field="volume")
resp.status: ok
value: 200 mL
